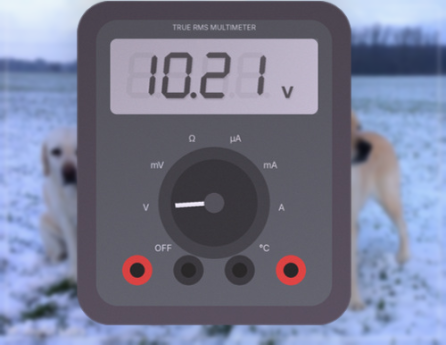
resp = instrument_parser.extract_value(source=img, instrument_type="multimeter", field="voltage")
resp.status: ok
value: 10.21 V
